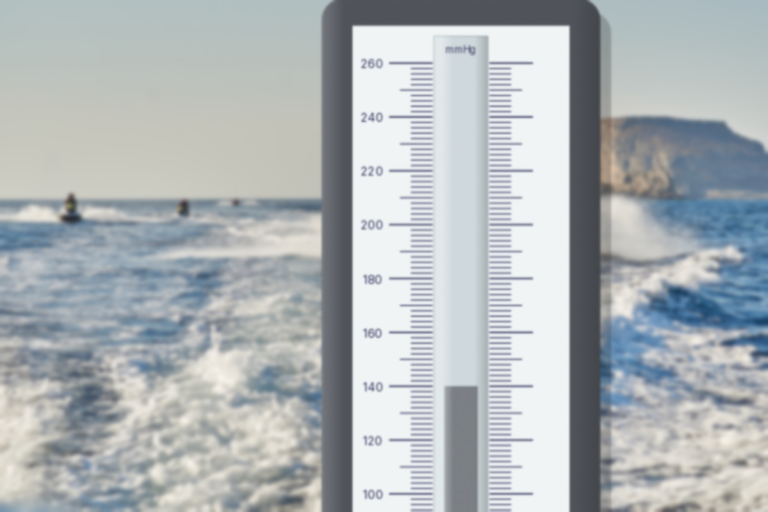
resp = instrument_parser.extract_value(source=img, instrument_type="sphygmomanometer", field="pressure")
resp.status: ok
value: 140 mmHg
